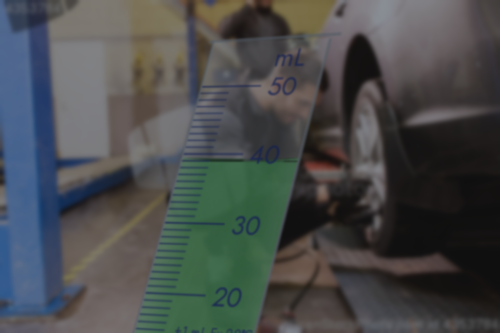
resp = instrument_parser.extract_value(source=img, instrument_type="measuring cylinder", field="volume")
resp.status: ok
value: 39 mL
